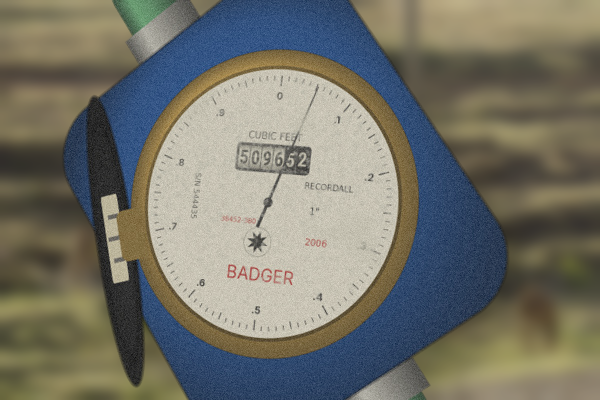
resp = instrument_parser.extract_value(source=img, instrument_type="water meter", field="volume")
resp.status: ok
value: 509652.05 ft³
